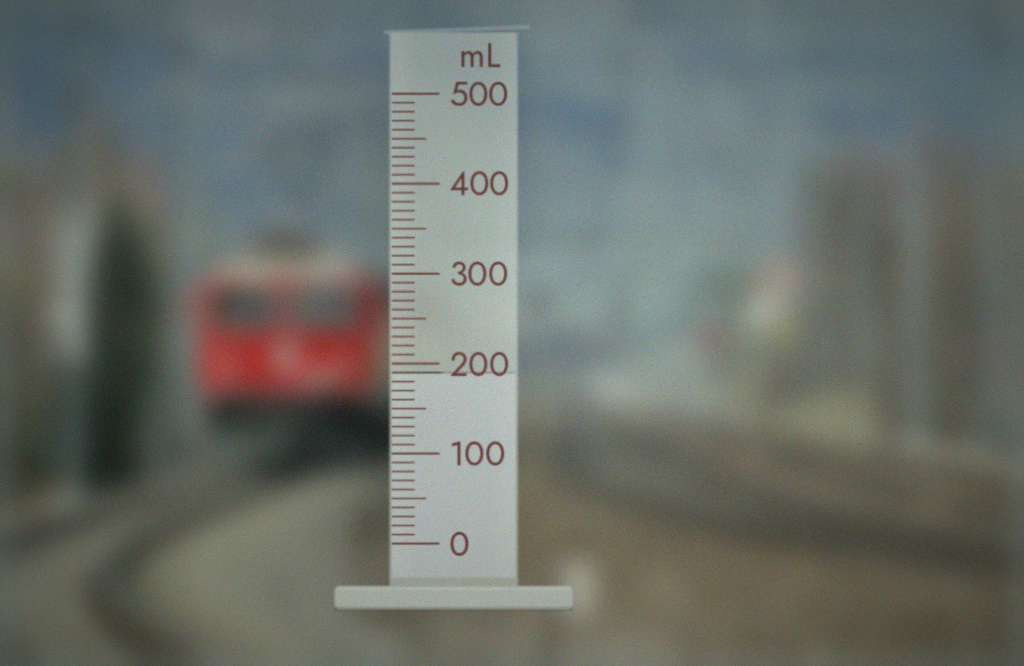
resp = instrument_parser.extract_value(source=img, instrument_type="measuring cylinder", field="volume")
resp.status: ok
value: 190 mL
